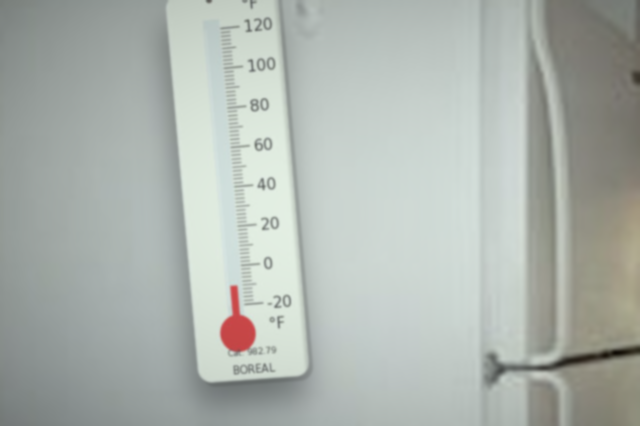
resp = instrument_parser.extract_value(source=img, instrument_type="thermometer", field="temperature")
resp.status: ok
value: -10 °F
